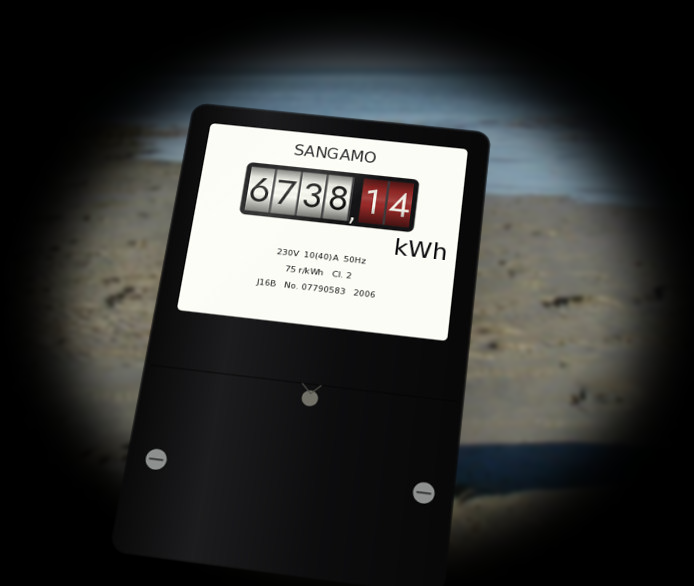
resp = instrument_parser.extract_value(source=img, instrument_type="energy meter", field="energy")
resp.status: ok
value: 6738.14 kWh
